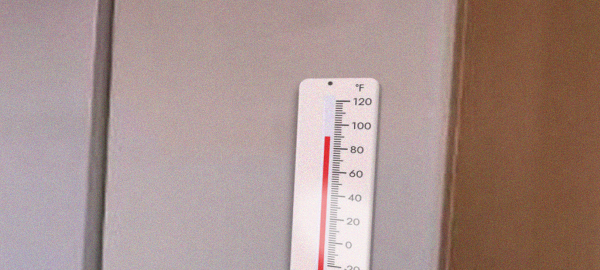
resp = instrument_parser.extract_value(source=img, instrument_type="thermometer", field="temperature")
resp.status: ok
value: 90 °F
